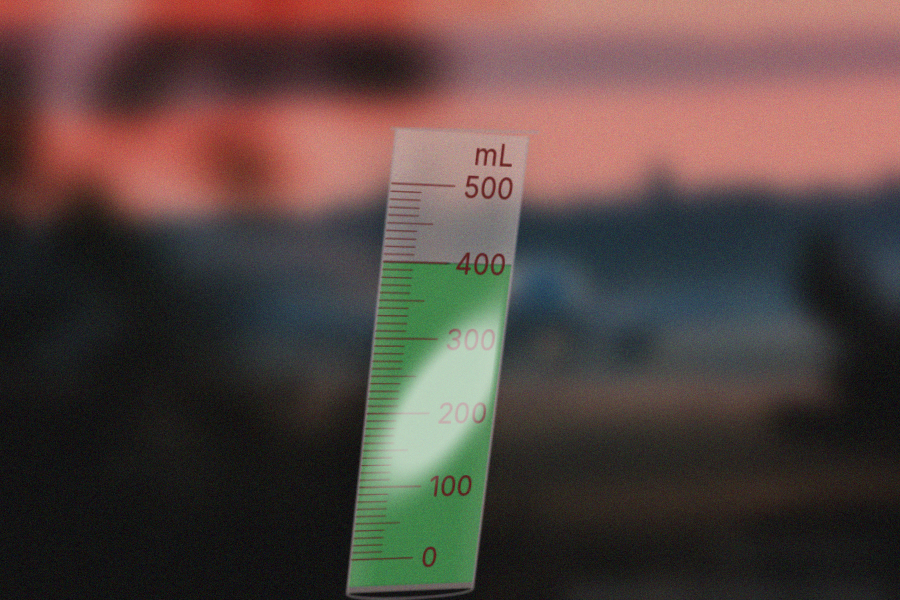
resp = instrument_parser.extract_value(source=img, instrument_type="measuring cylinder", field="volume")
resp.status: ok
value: 400 mL
